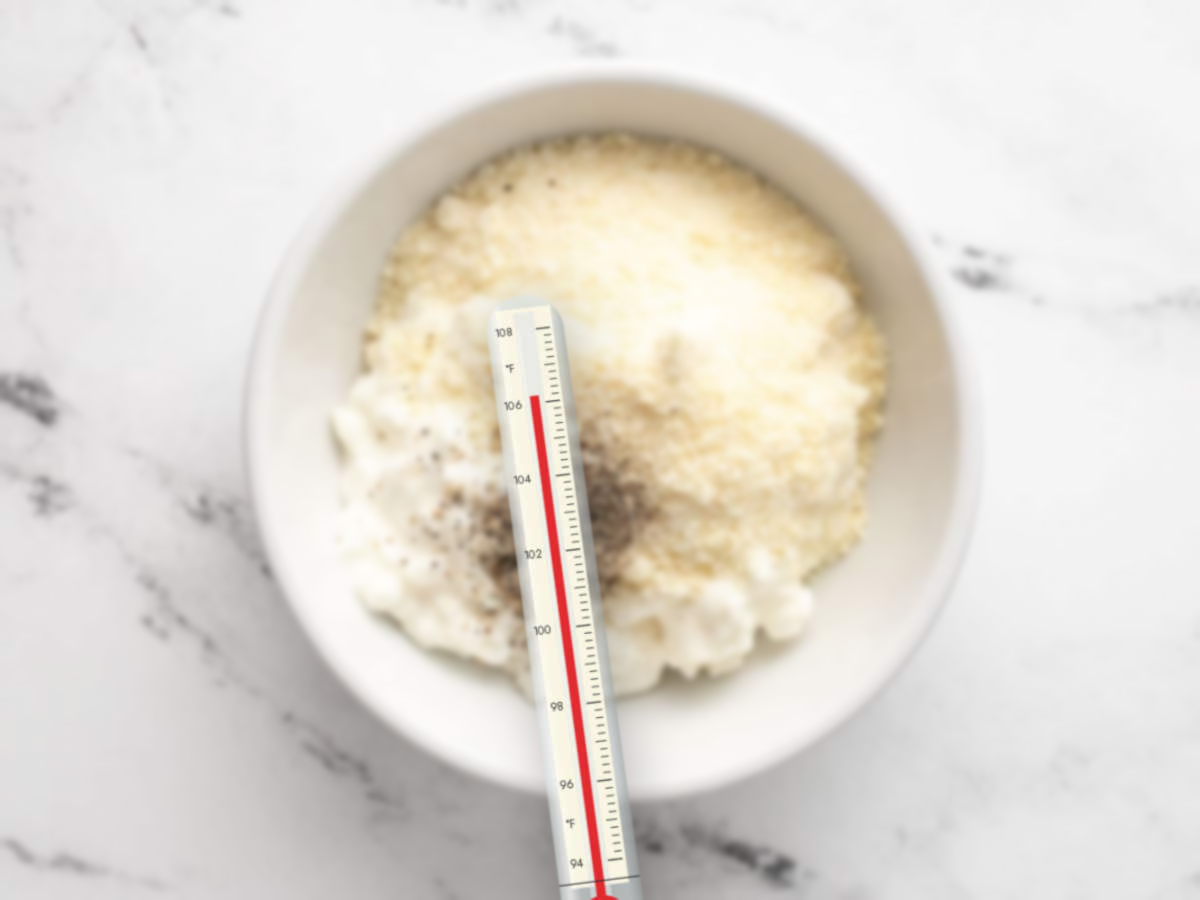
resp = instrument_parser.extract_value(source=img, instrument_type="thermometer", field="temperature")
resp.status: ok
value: 106.2 °F
